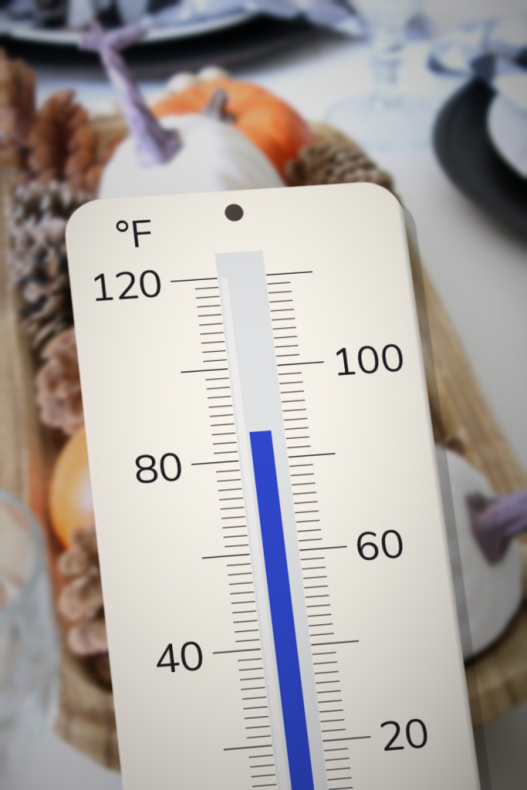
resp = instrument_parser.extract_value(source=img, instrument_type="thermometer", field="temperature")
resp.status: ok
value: 86 °F
